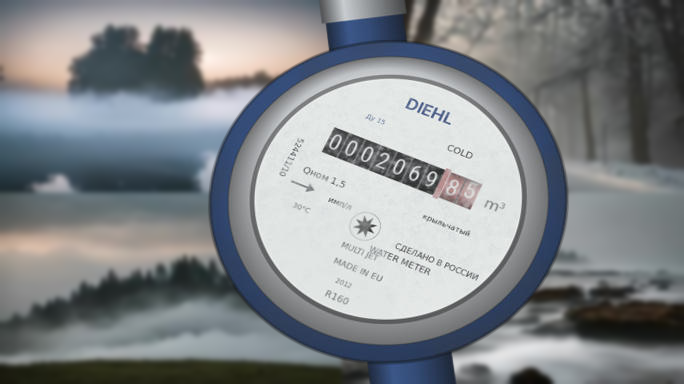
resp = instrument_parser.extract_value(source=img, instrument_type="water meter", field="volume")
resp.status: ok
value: 2069.85 m³
